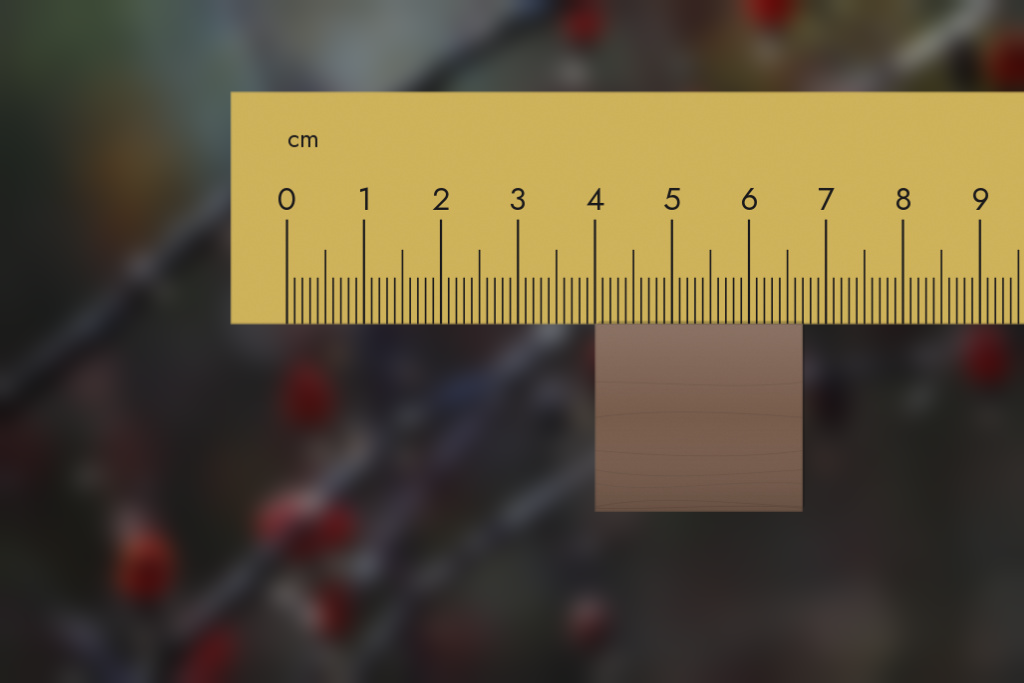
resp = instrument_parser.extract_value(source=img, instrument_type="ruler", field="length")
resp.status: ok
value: 2.7 cm
